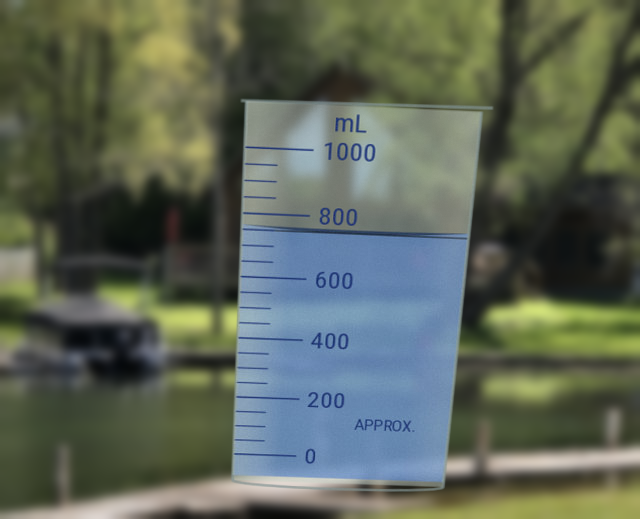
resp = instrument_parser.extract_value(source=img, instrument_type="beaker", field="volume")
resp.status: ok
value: 750 mL
